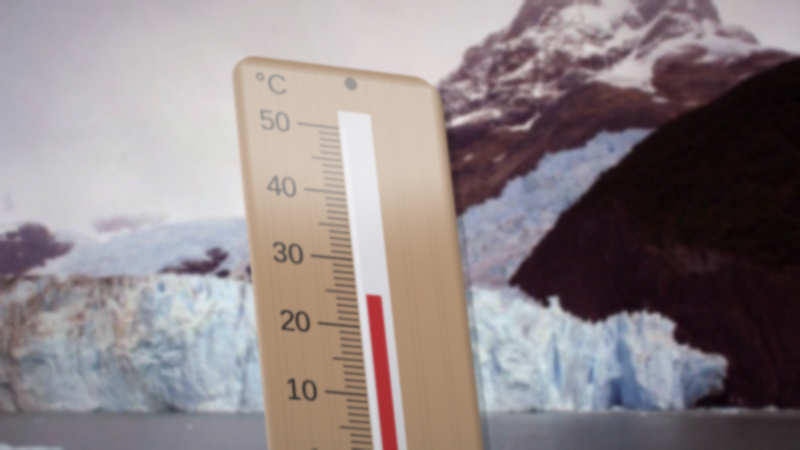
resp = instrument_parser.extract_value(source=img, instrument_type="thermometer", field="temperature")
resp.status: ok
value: 25 °C
